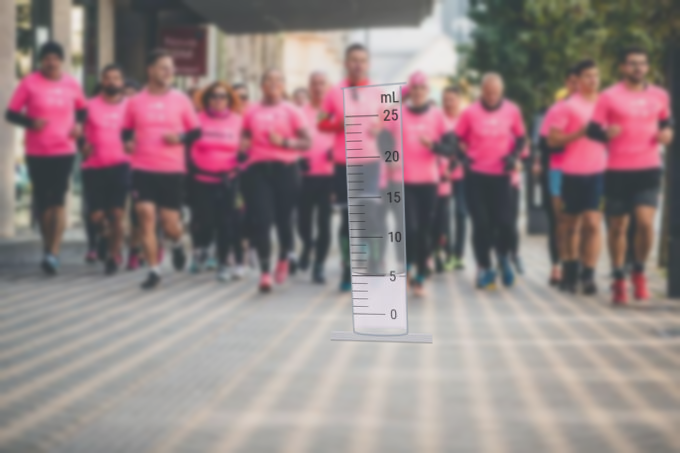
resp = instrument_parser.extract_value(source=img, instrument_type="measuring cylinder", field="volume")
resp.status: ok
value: 5 mL
